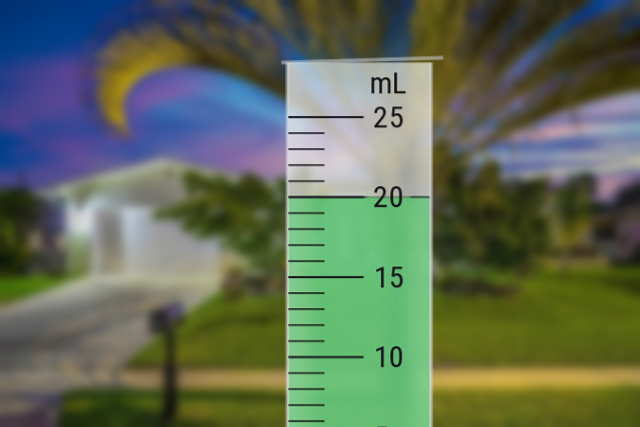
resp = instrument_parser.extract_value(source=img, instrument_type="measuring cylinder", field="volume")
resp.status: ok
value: 20 mL
